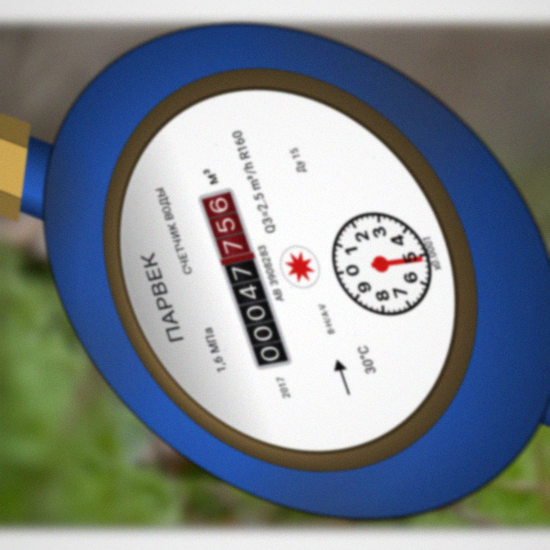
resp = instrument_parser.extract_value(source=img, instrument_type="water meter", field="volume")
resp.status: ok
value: 47.7565 m³
